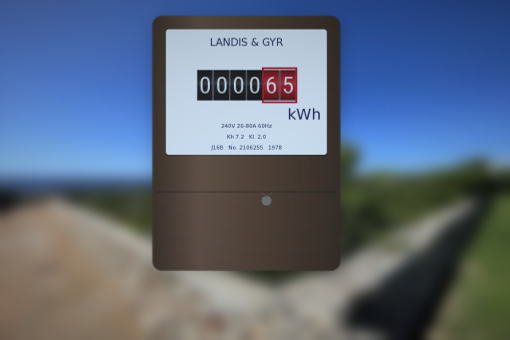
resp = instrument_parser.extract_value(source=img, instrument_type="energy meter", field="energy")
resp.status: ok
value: 0.65 kWh
